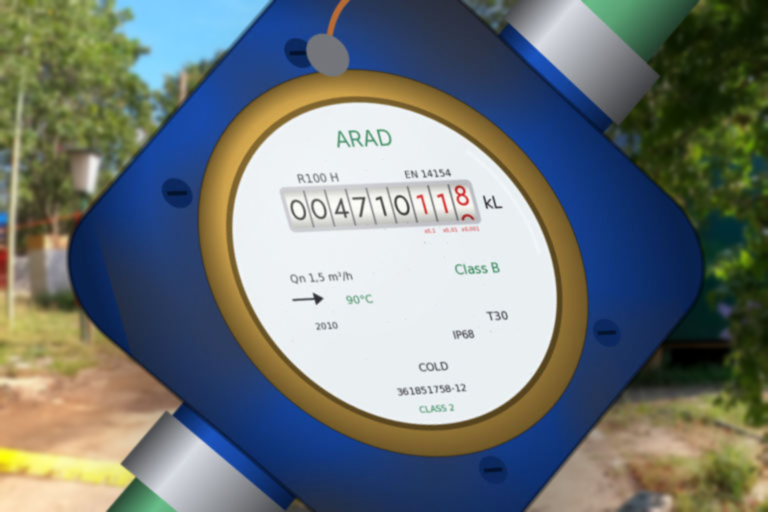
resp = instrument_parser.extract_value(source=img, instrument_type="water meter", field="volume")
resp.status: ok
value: 4710.118 kL
